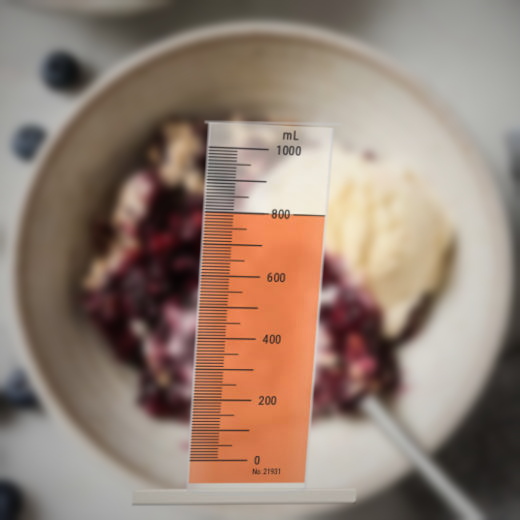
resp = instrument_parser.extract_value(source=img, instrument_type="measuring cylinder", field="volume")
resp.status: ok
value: 800 mL
